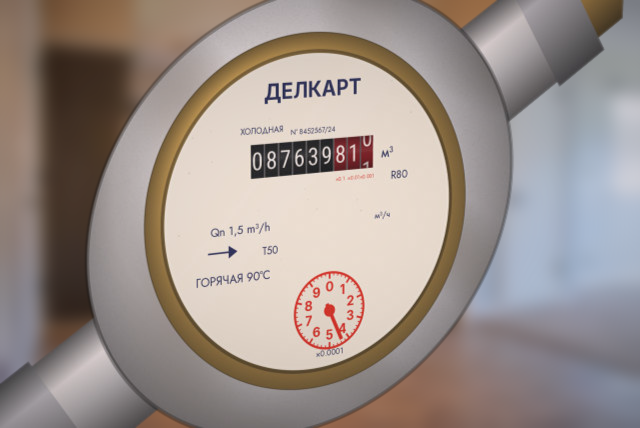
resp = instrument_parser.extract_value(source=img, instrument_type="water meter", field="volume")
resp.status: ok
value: 87639.8104 m³
